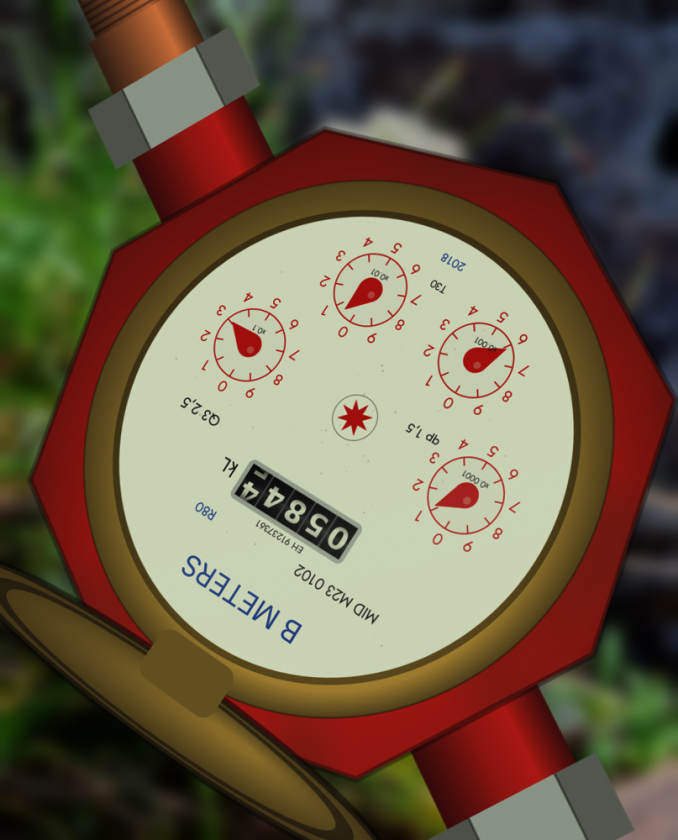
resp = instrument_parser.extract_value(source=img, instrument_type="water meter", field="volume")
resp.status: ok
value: 5844.3061 kL
